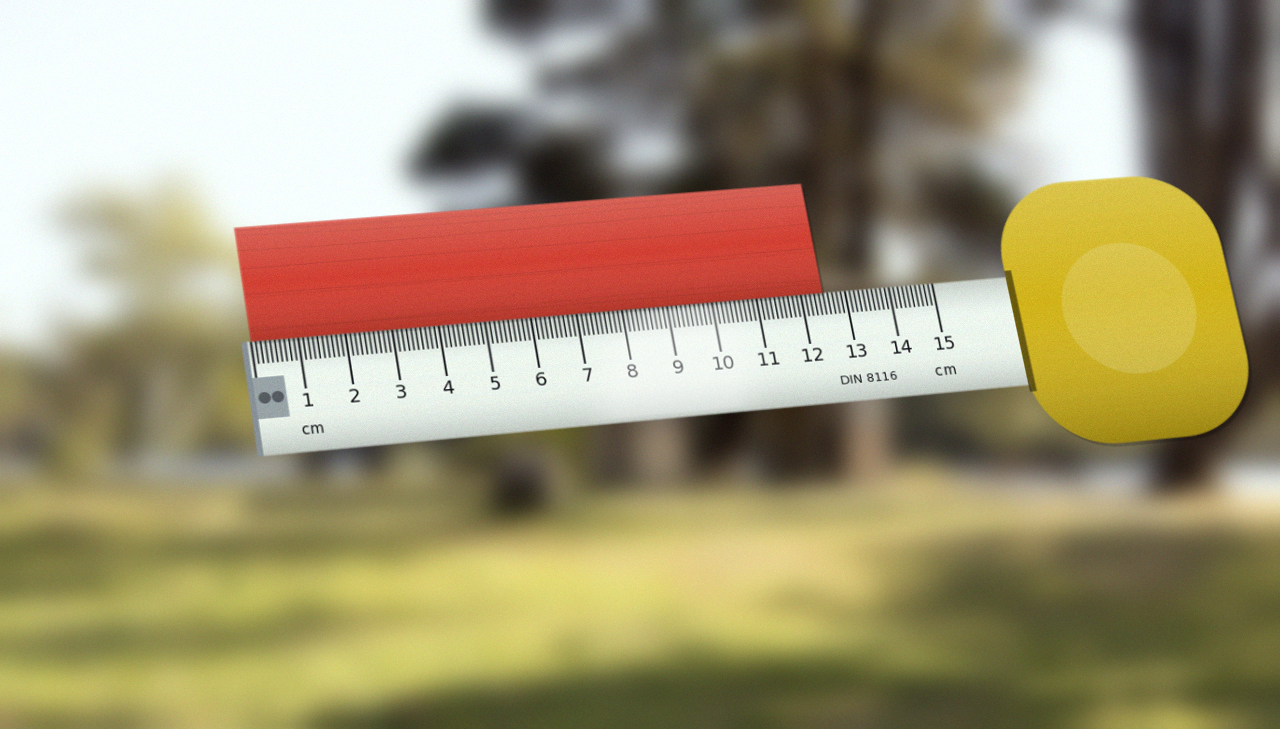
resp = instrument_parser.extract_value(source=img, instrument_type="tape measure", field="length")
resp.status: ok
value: 12.5 cm
